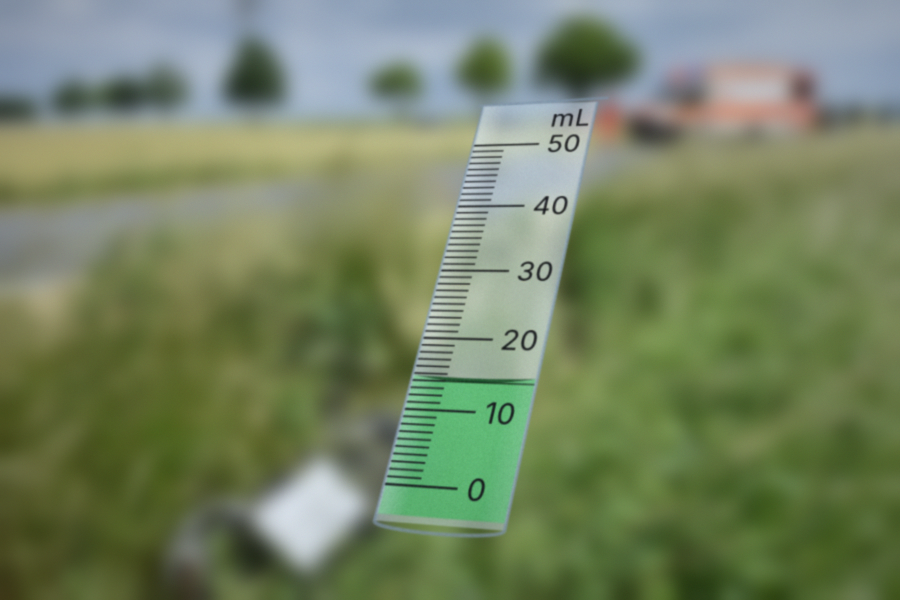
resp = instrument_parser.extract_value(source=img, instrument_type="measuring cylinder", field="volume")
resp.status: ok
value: 14 mL
